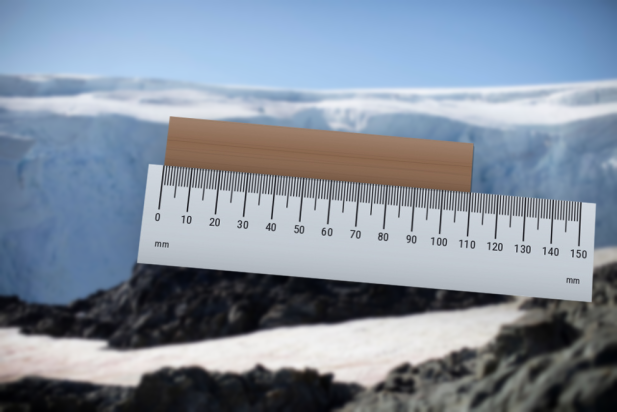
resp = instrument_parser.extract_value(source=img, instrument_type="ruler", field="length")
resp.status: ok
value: 110 mm
